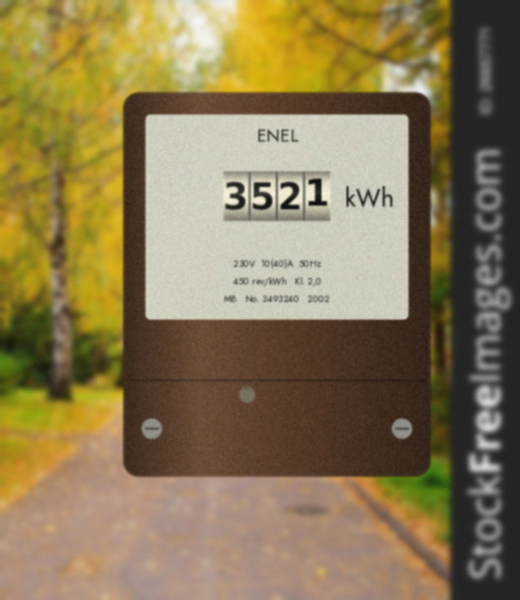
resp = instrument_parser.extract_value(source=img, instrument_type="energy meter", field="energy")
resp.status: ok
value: 3521 kWh
